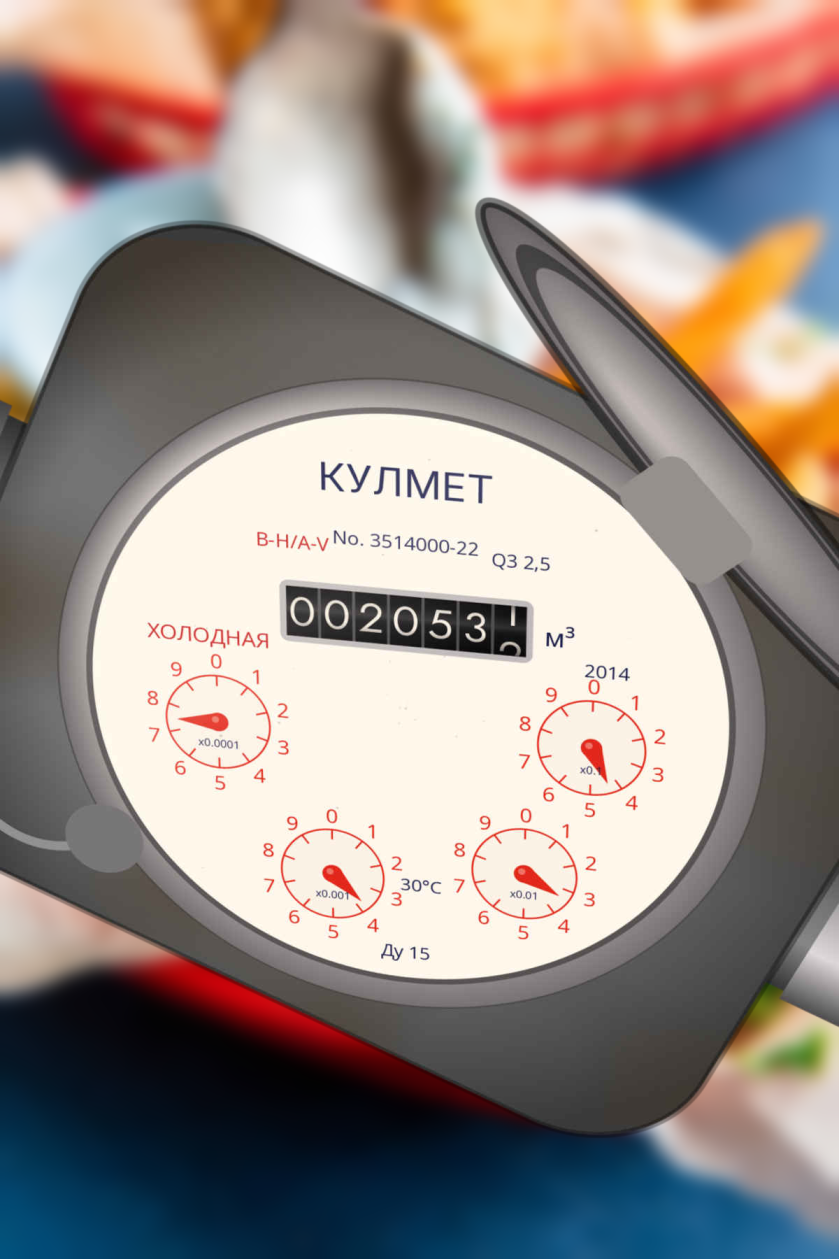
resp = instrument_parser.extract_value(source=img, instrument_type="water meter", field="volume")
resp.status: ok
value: 20531.4337 m³
